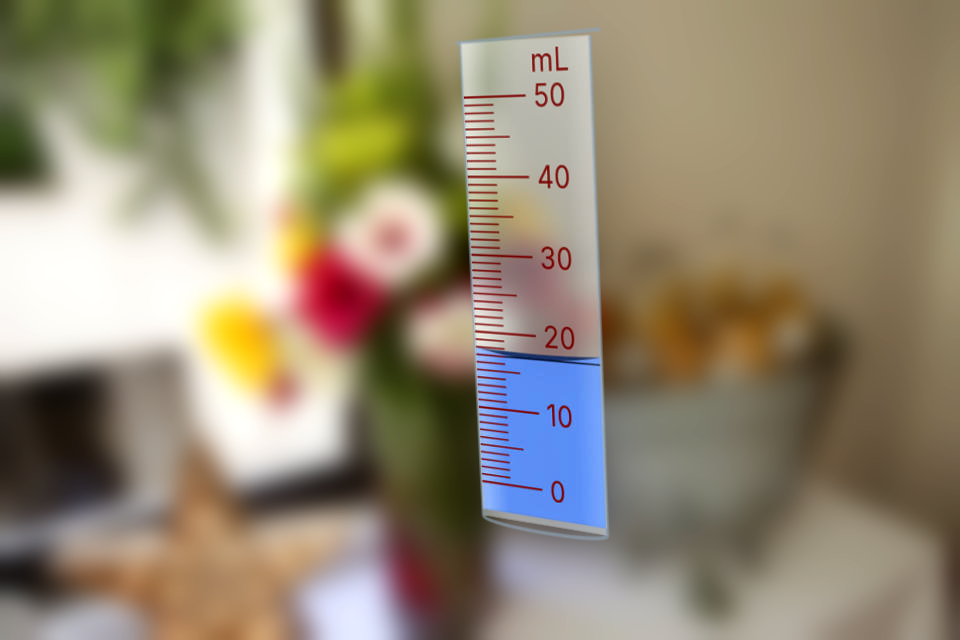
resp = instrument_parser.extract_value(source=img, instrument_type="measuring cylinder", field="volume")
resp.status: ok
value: 17 mL
